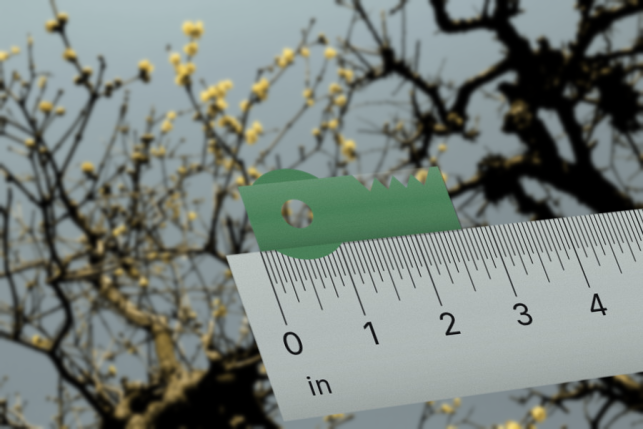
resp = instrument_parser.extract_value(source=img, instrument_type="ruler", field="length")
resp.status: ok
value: 2.625 in
